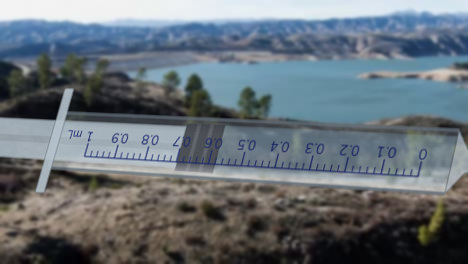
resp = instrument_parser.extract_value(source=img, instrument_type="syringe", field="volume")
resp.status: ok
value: 0.58 mL
